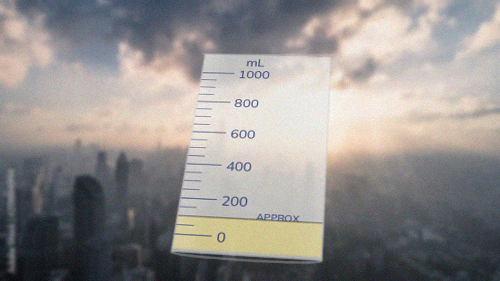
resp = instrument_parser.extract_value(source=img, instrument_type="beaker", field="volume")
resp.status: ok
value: 100 mL
